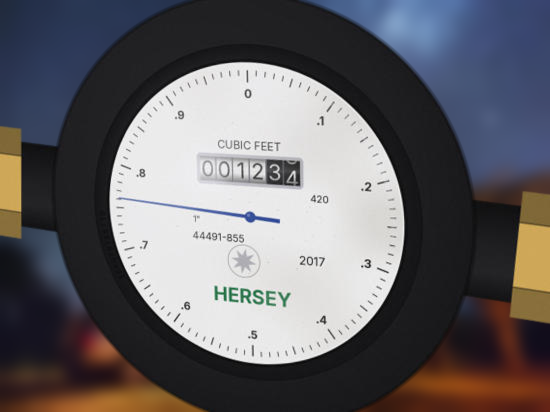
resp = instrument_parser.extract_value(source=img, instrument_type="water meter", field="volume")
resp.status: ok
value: 1233.76 ft³
